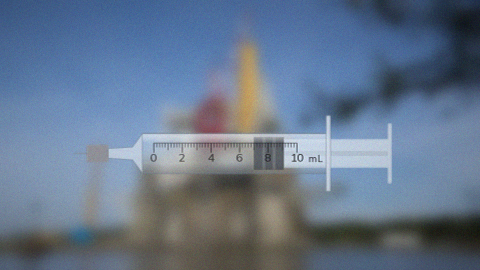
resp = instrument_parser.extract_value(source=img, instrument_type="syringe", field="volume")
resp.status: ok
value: 7 mL
